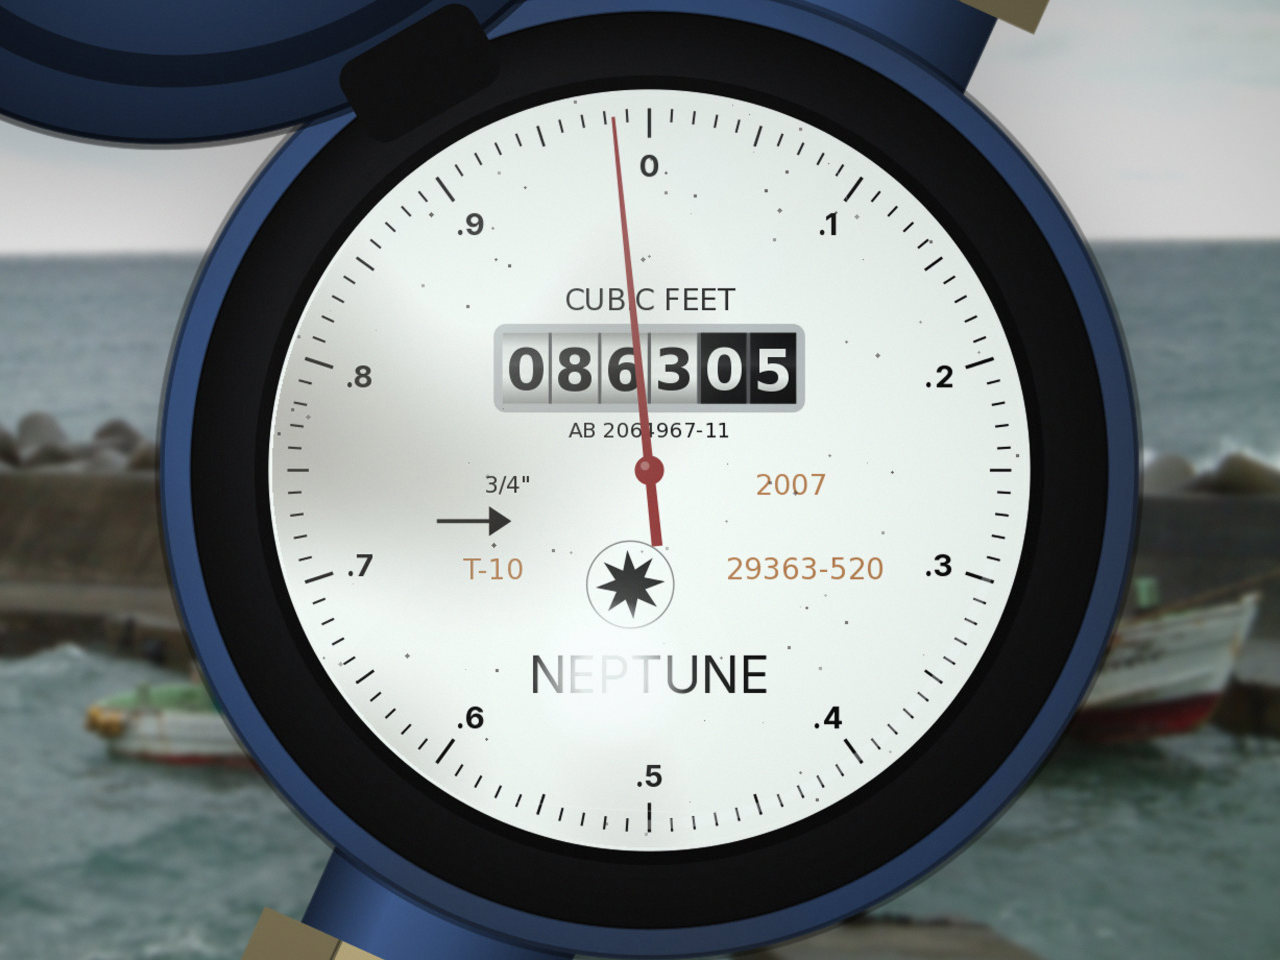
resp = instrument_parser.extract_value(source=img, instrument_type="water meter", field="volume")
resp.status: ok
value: 86304.98 ft³
